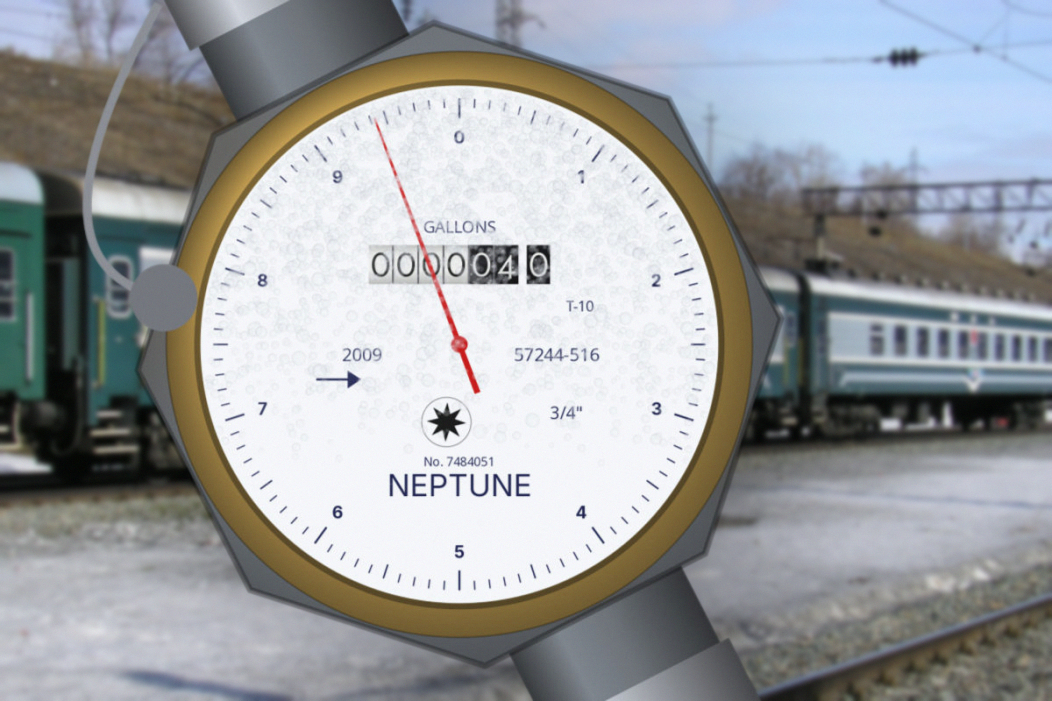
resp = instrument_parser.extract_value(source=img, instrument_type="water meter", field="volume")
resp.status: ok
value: 39.4 gal
